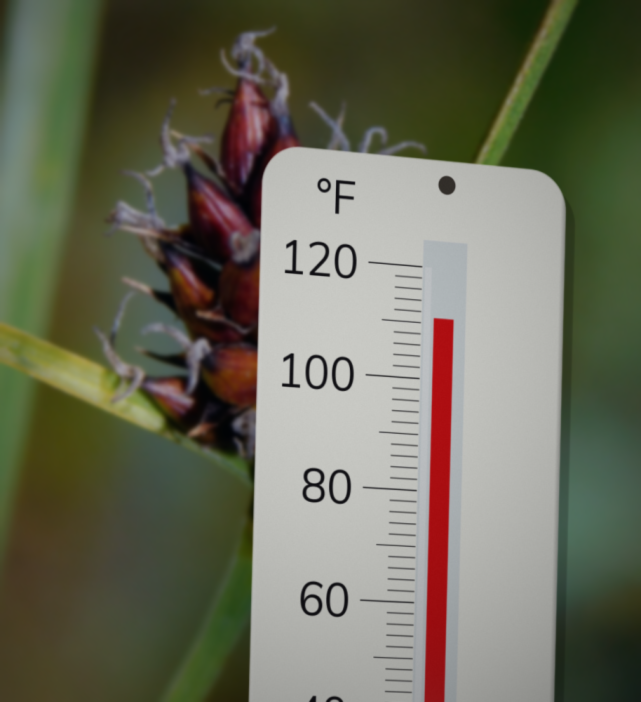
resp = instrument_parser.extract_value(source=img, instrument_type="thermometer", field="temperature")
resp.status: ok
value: 111 °F
